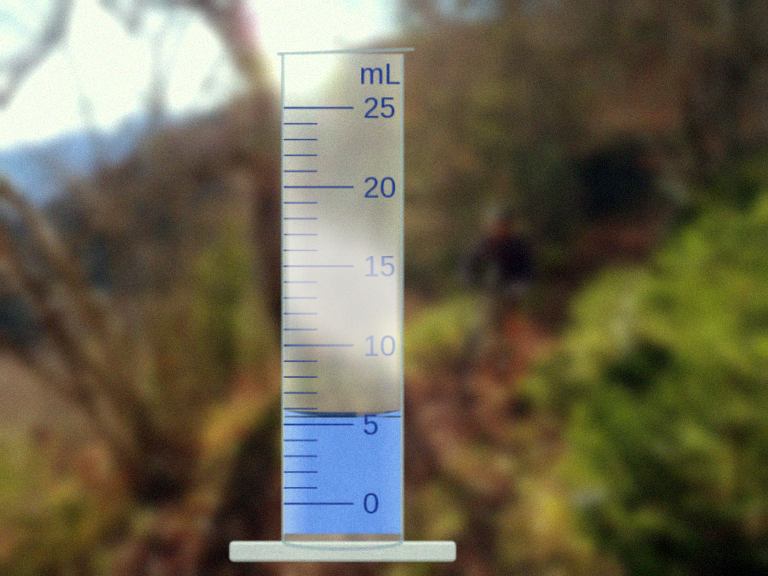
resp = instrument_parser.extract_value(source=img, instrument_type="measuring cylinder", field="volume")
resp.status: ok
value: 5.5 mL
